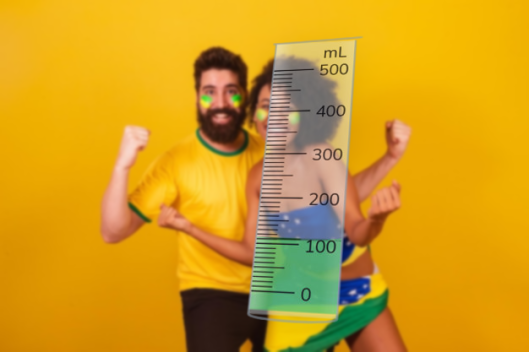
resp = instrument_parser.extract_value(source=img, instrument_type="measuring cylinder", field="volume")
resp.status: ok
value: 110 mL
